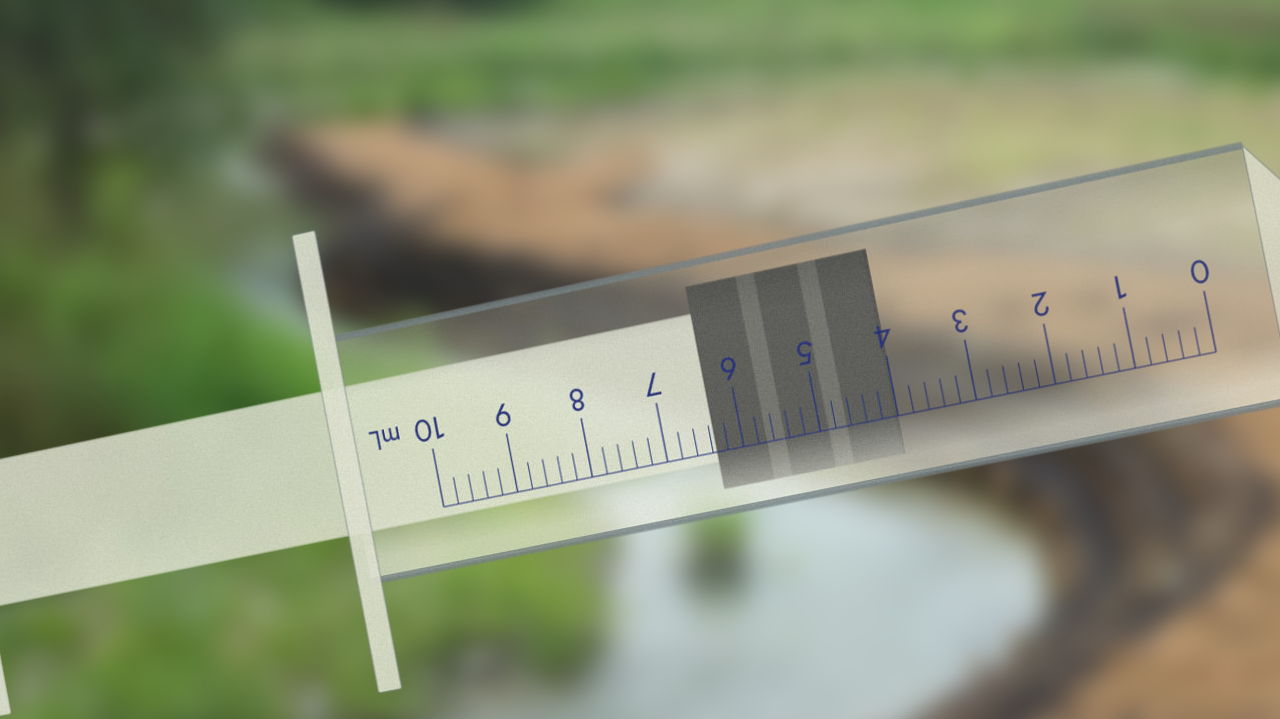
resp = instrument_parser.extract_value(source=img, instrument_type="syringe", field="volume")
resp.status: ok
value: 4 mL
